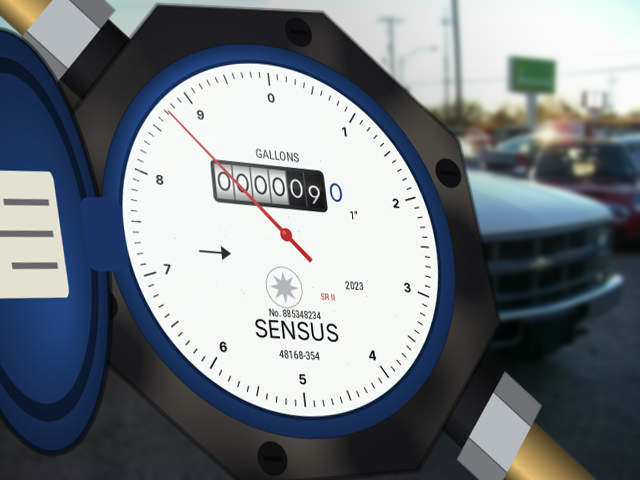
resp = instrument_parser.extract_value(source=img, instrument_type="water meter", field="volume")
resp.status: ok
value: 88.7 gal
